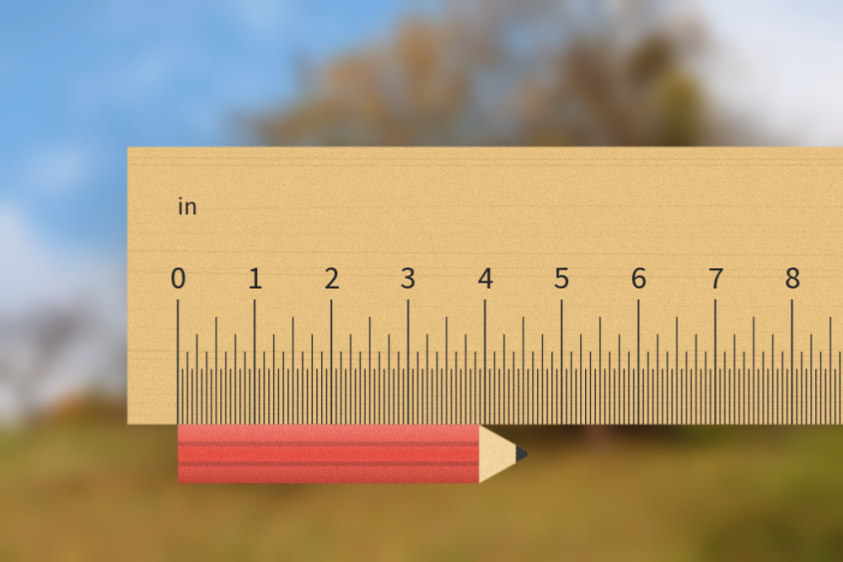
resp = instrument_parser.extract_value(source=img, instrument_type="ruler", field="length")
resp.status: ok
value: 4.5625 in
